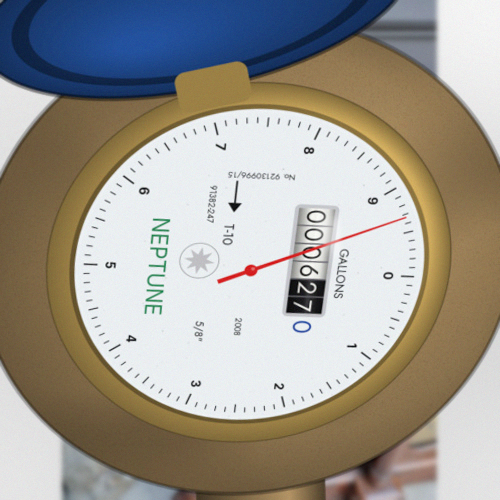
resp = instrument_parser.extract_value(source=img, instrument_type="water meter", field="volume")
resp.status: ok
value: 6269.3 gal
